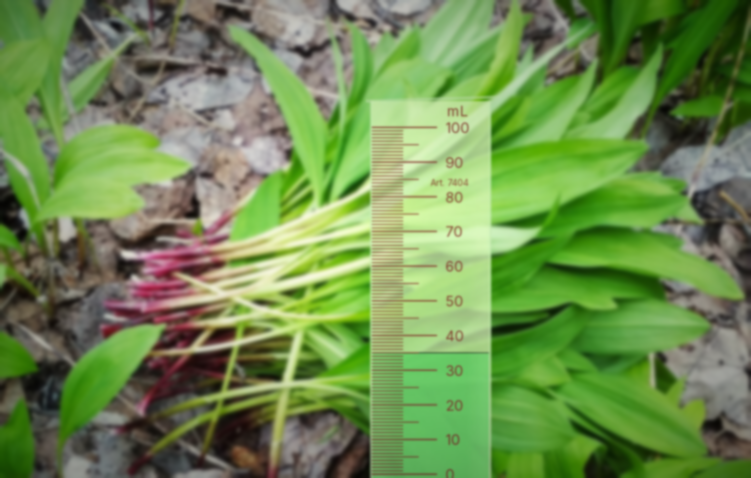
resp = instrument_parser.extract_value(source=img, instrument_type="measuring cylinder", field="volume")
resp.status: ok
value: 35 mL
